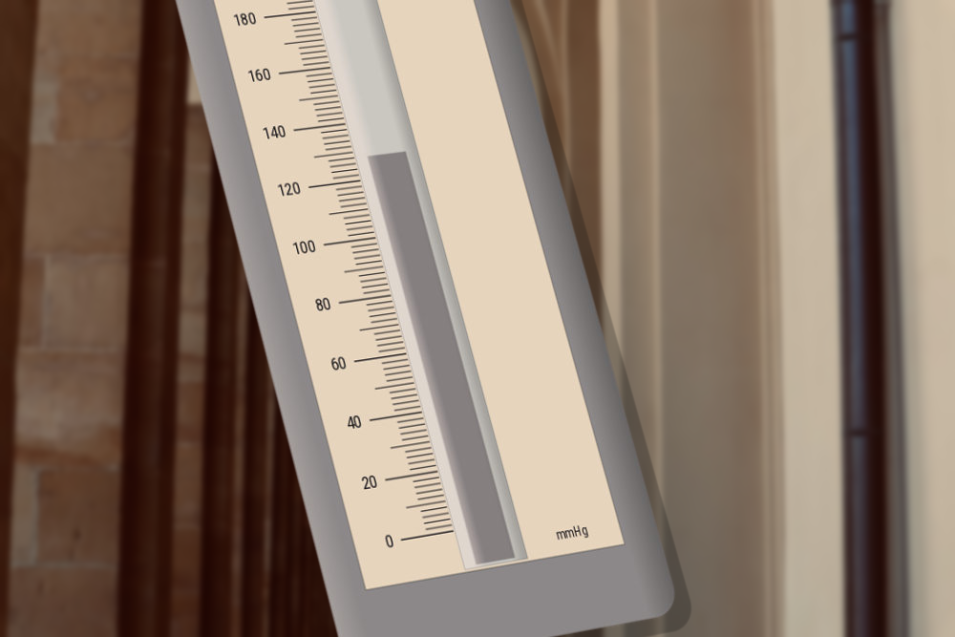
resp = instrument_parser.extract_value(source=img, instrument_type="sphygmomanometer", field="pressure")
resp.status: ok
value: 128 mmHg
